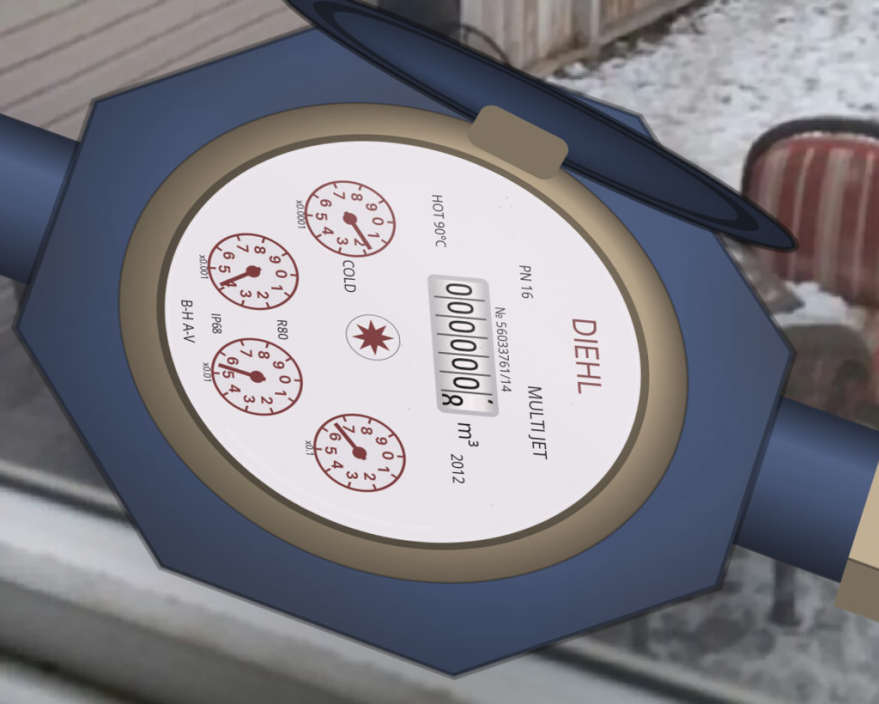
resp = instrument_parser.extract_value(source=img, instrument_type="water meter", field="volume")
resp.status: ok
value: 7.6541 m³
